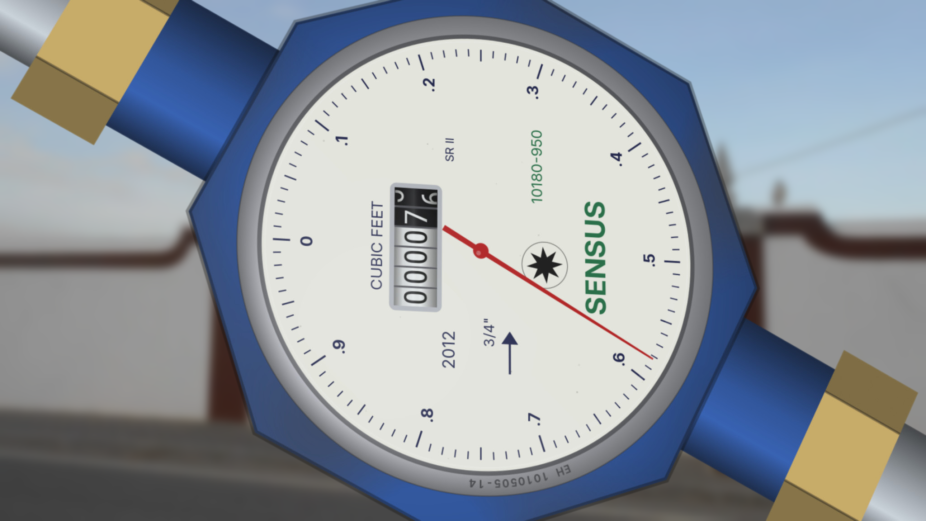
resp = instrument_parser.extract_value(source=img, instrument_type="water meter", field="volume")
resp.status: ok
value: 75.58 ft³
